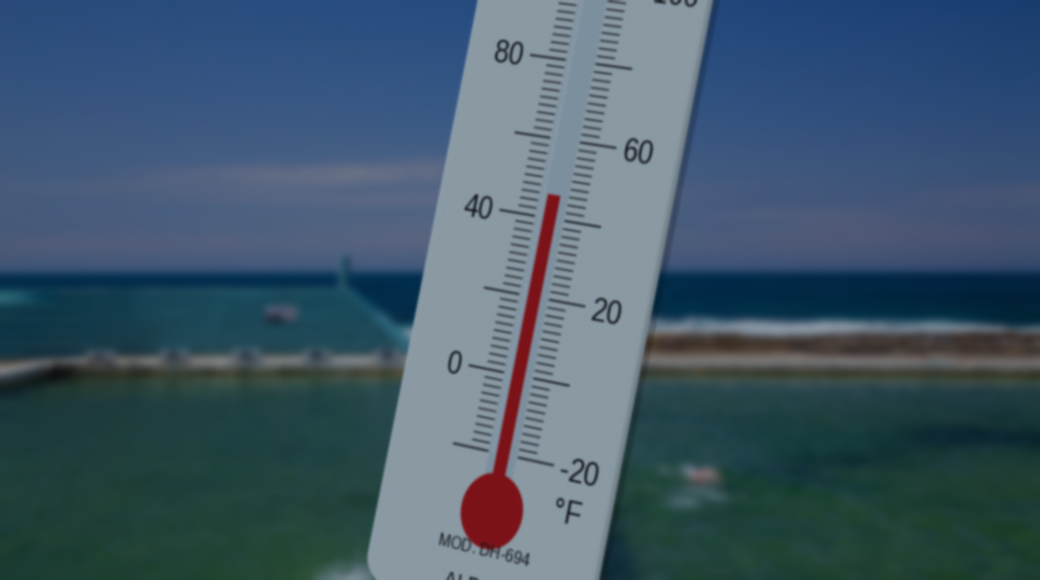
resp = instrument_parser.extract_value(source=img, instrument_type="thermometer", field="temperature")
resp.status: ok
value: 46 °F
